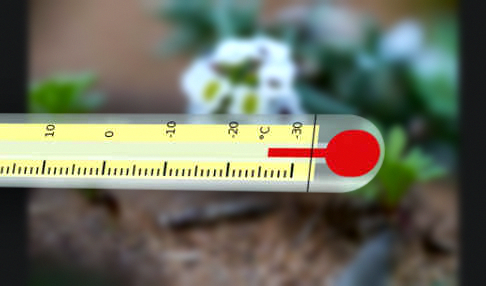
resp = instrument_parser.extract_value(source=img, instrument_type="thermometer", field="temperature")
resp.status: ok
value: -26 °C
